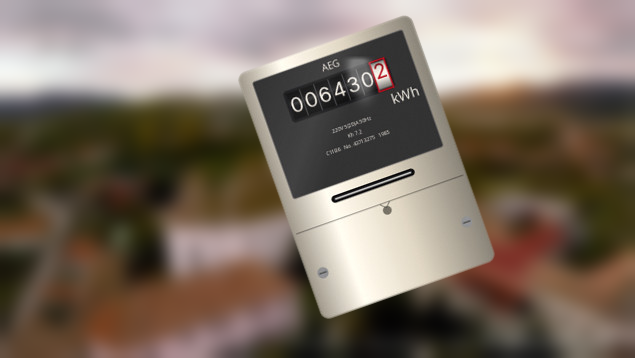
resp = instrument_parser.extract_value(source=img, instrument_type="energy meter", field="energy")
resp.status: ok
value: 6430.2 kWh
